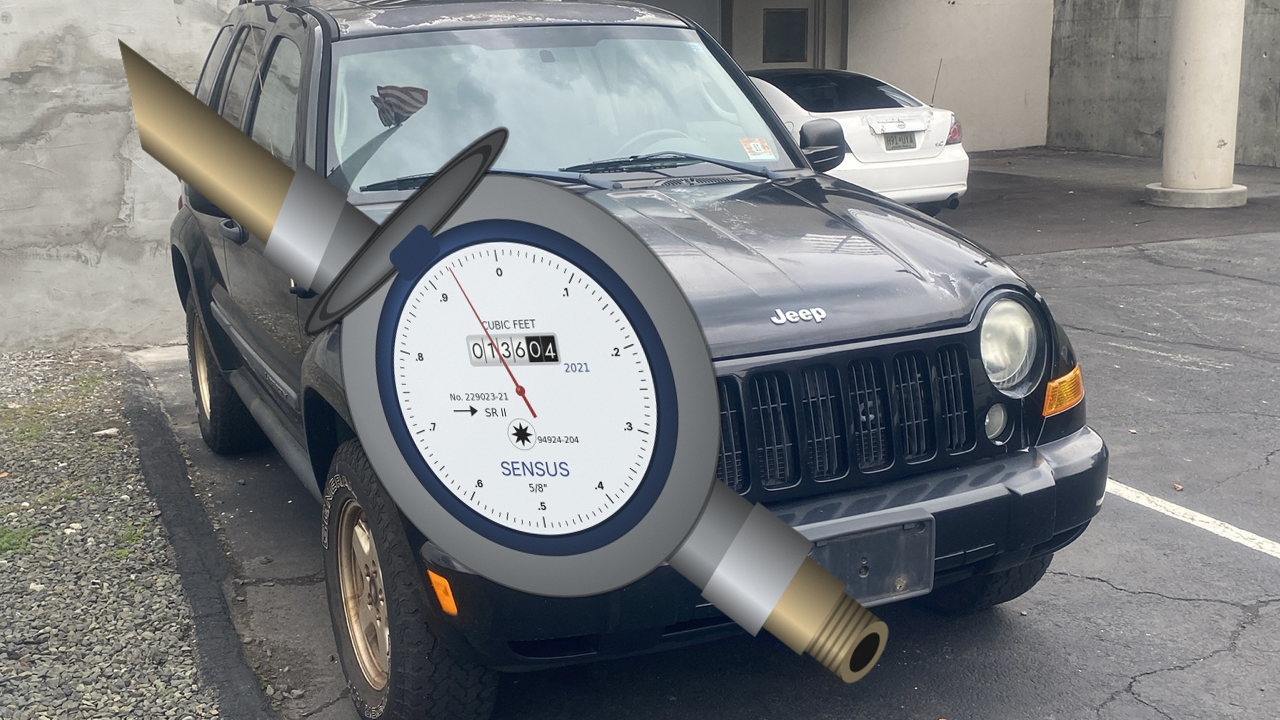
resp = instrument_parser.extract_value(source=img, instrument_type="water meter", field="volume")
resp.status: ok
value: 13603.93 ft³
